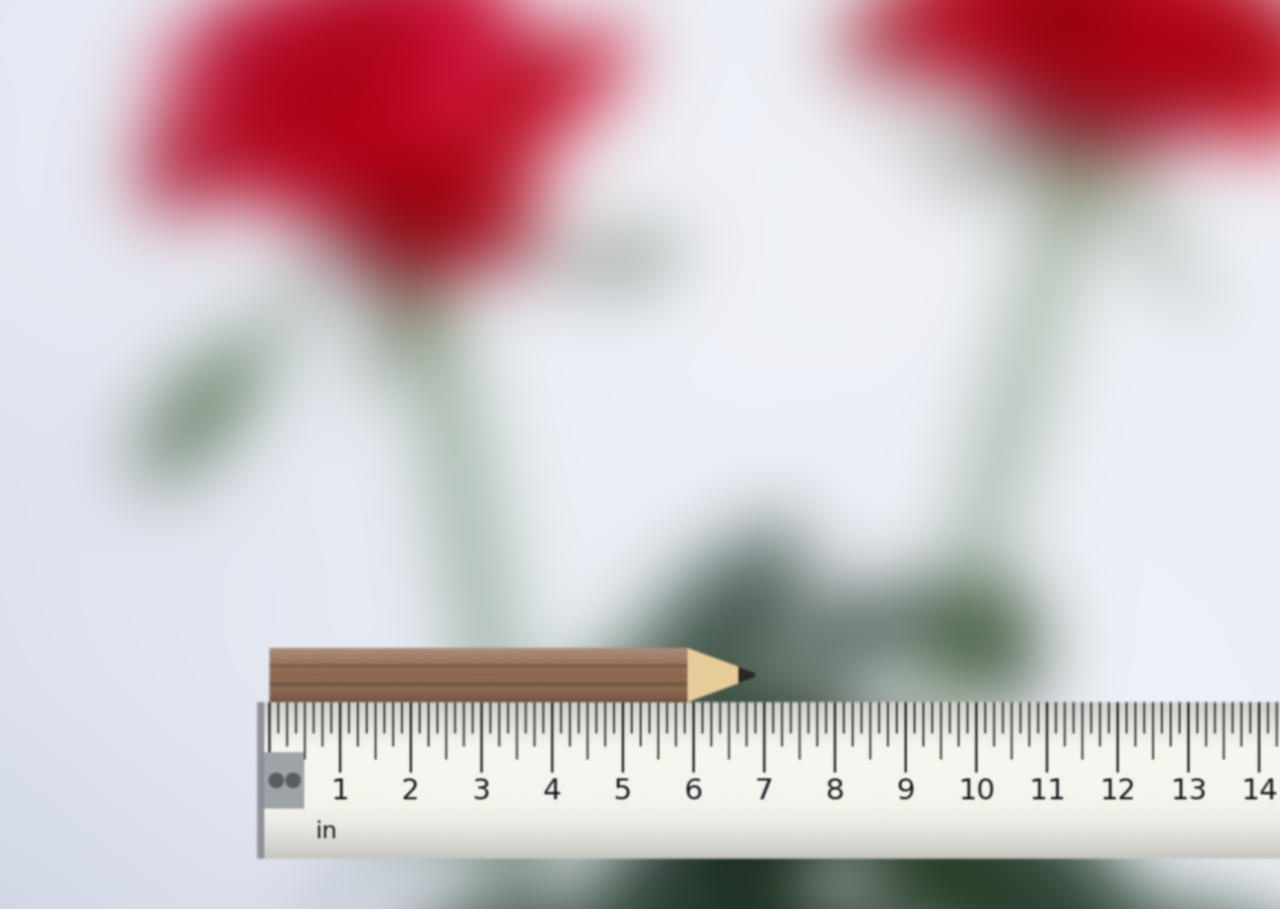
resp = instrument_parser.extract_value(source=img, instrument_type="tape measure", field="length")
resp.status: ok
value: 6.875 in
